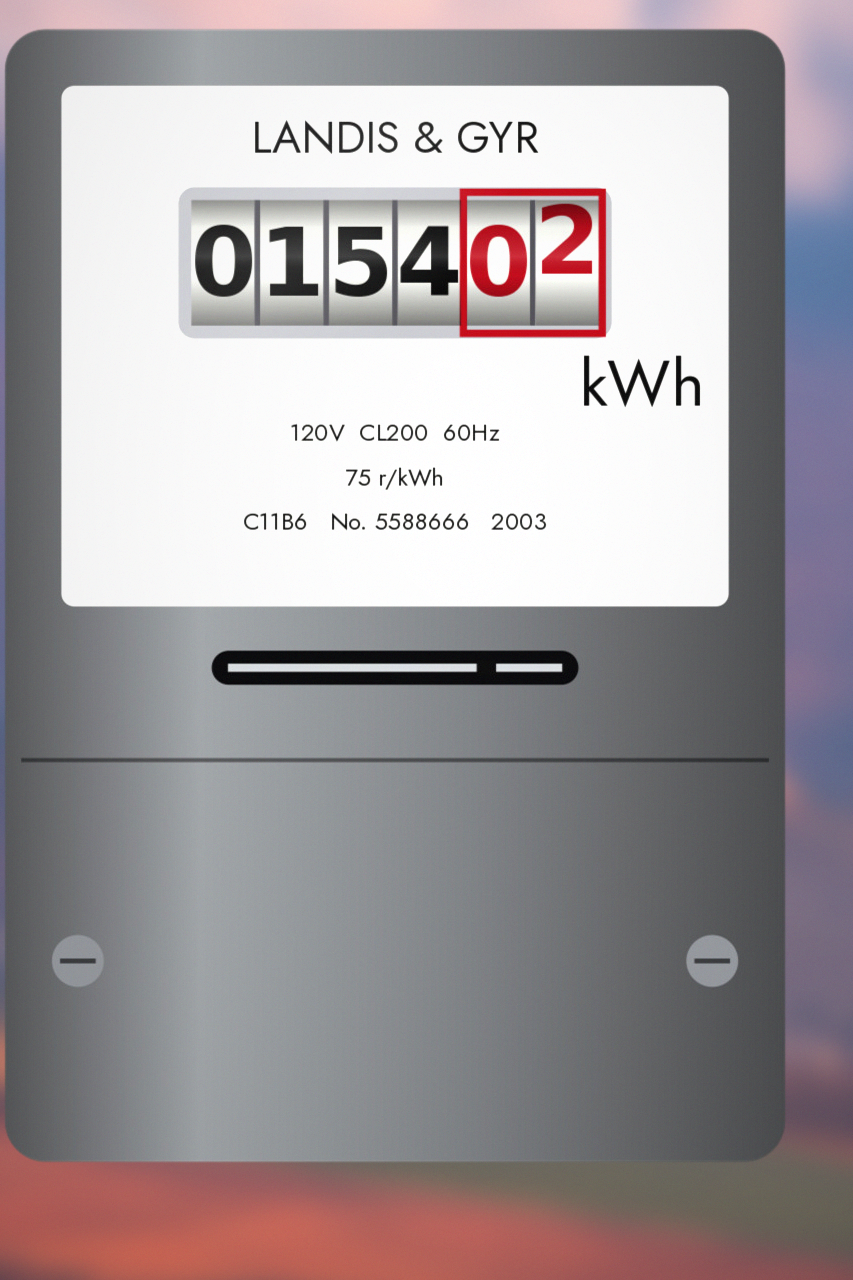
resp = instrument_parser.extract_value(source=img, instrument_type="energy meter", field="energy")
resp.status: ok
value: 154.02 kWh
